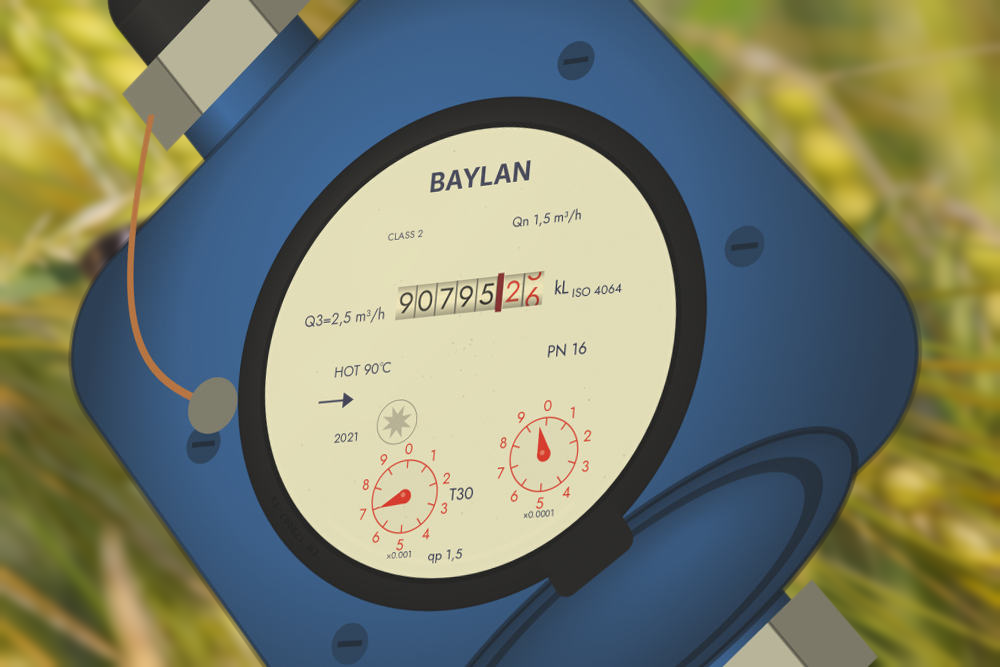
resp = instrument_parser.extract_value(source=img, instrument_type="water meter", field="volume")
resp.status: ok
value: 90795.2569 kL
